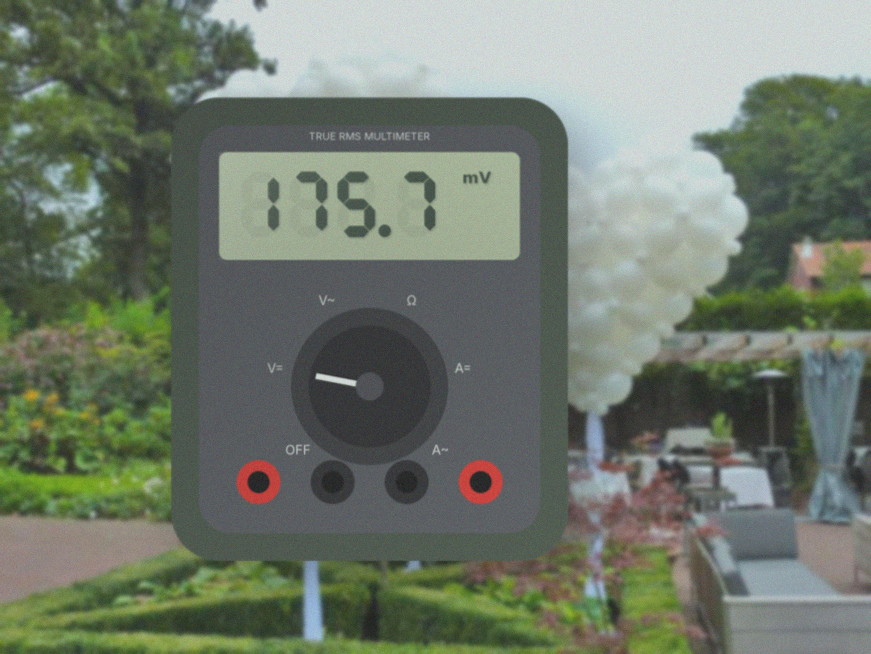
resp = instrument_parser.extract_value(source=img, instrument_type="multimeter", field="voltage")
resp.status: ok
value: 175.7 mV
